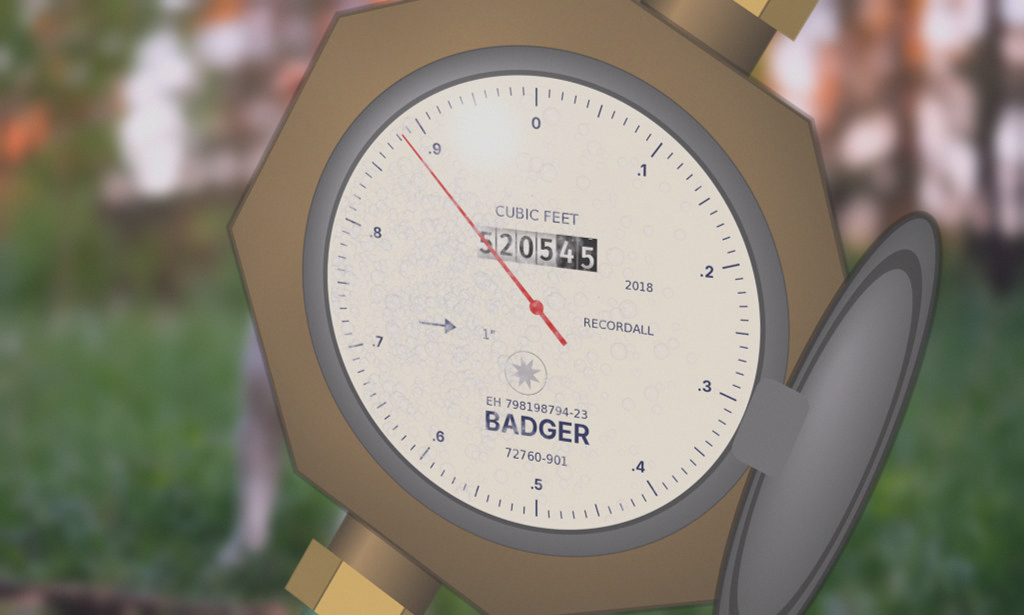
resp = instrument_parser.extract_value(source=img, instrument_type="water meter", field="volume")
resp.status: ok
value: 520544.88 ft³
